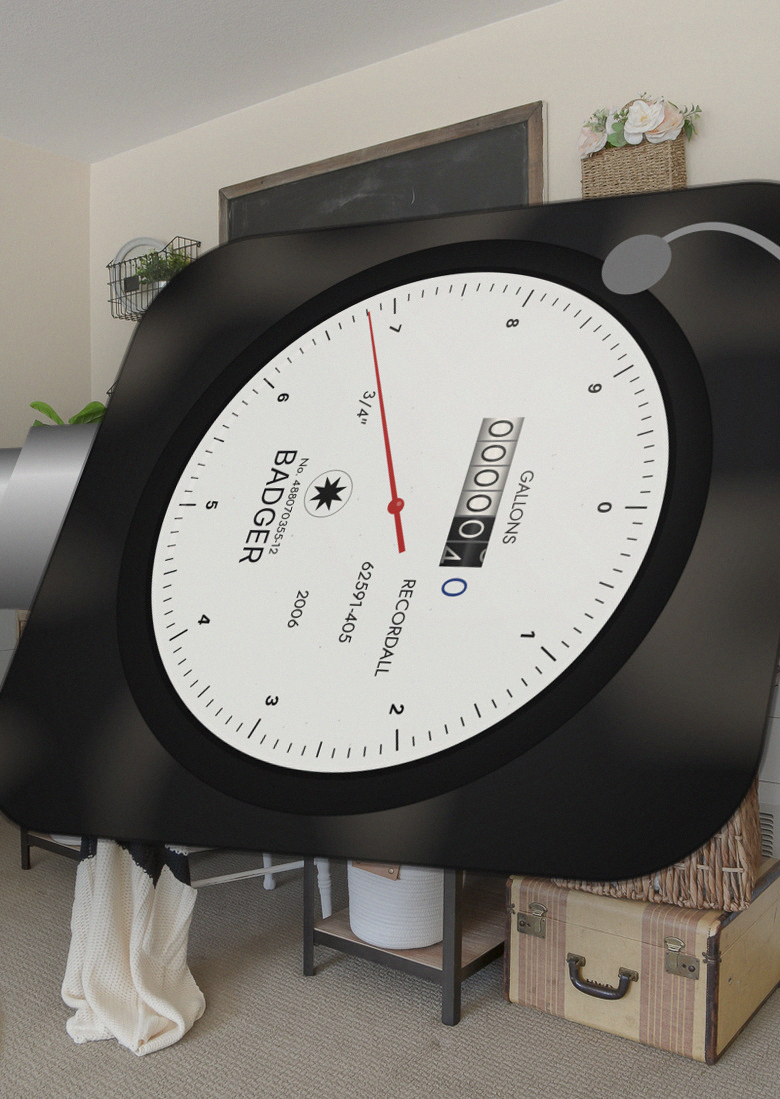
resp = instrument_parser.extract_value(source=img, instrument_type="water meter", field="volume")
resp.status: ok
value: 36.8 gal
